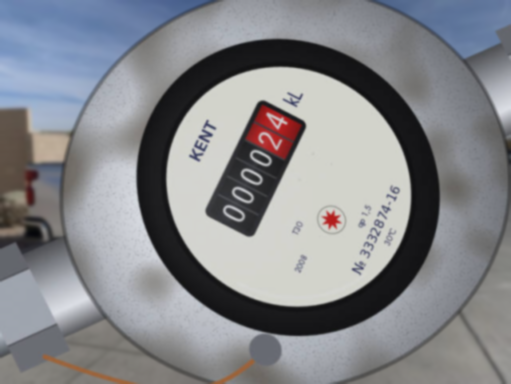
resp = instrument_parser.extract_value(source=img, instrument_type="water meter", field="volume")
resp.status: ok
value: 0.24 kL
